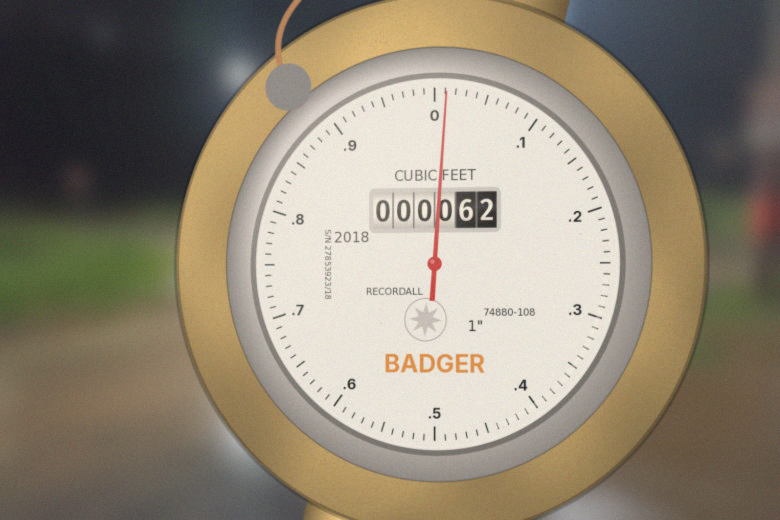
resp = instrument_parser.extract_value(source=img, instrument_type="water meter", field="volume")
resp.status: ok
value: 62.01 ft³
